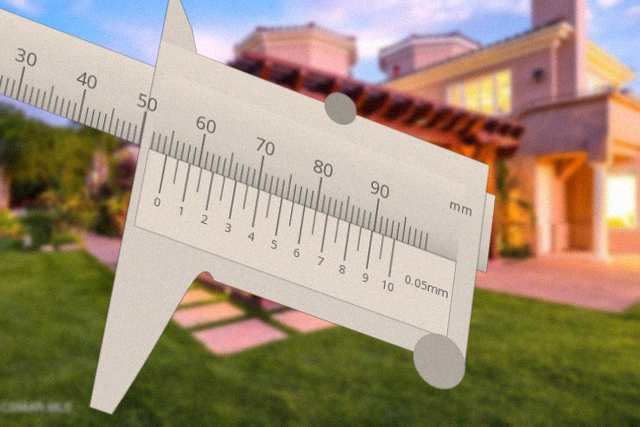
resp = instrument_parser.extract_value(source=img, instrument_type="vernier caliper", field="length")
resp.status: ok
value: 54.6 mm
